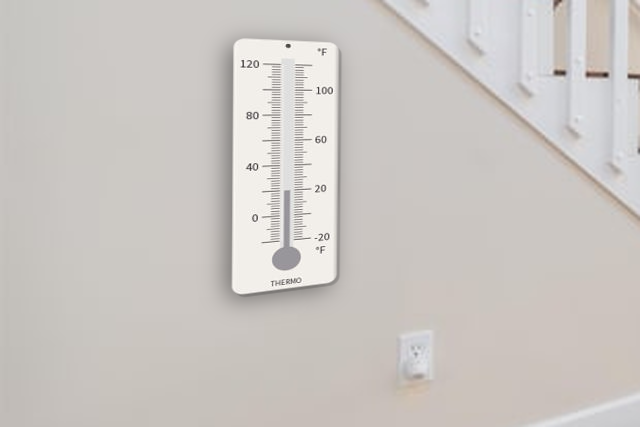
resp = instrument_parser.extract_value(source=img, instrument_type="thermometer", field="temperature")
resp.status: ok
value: 20 °F
